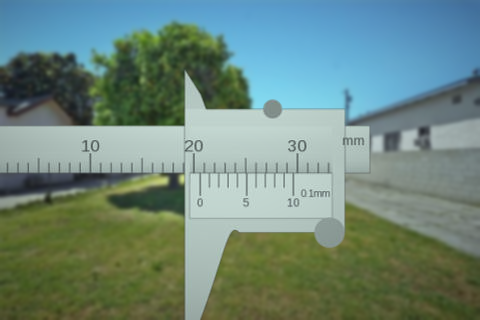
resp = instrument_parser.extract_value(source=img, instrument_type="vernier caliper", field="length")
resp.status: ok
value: 20.6 mm
